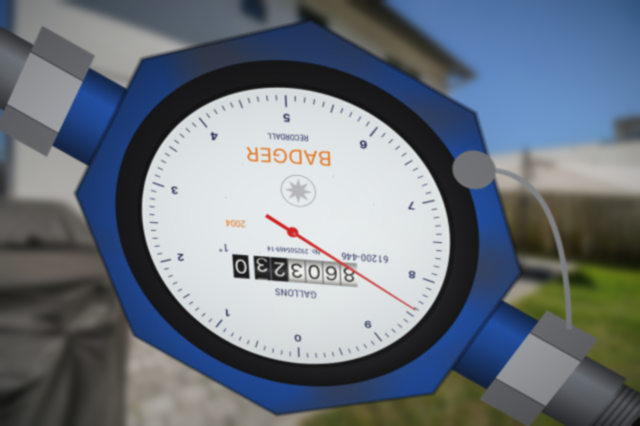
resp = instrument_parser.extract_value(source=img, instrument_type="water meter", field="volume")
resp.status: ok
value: 8603228.4 gal
